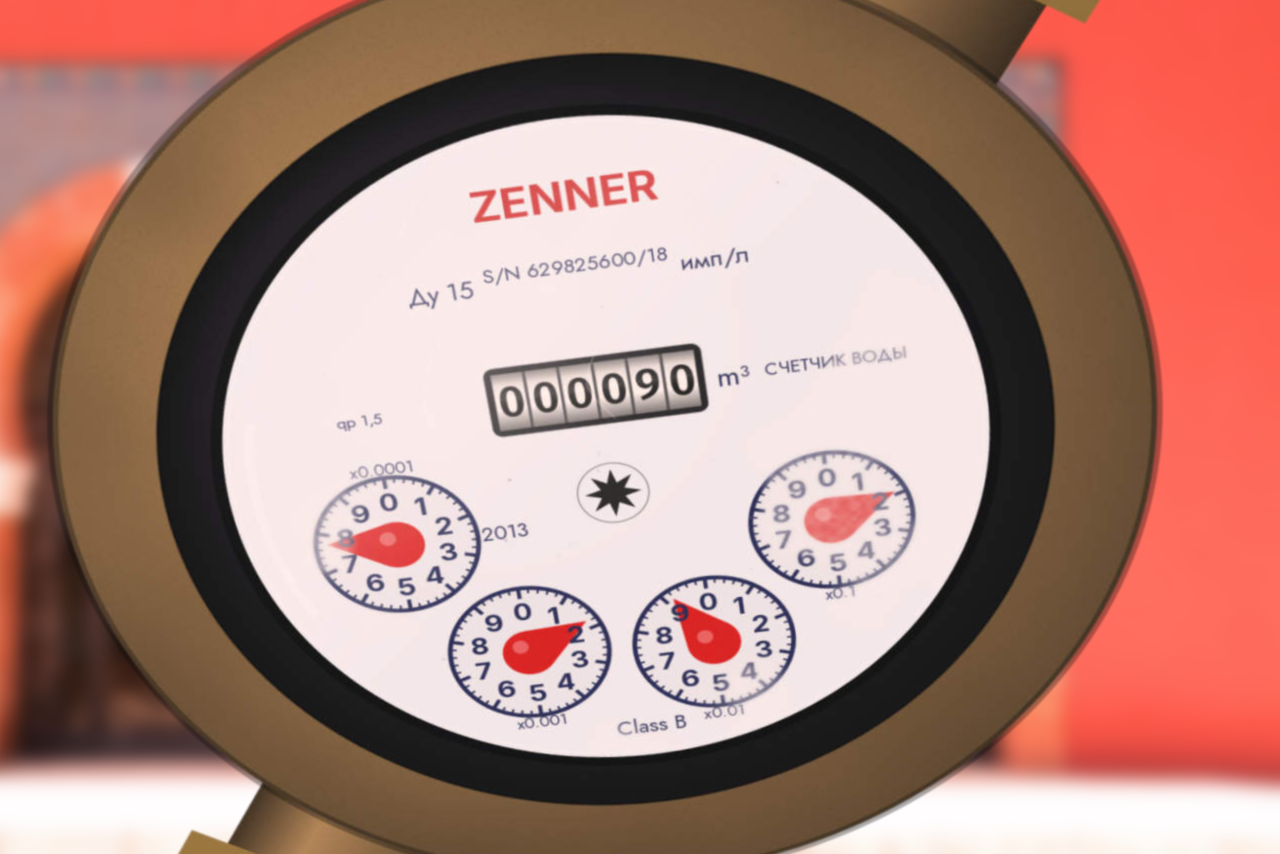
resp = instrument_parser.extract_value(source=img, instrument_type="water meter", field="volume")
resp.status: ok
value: 90.1917 m³
